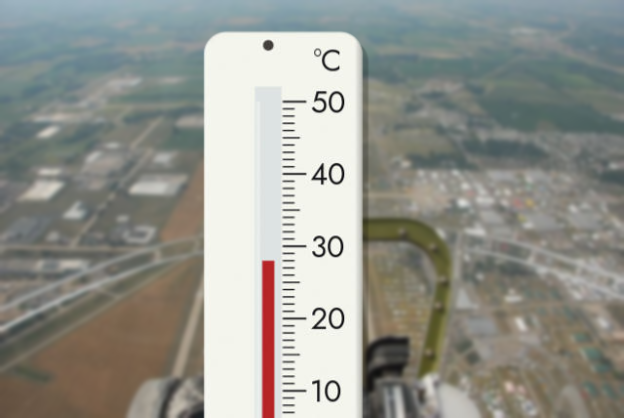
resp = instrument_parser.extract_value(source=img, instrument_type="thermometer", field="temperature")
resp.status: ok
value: 28 °C
